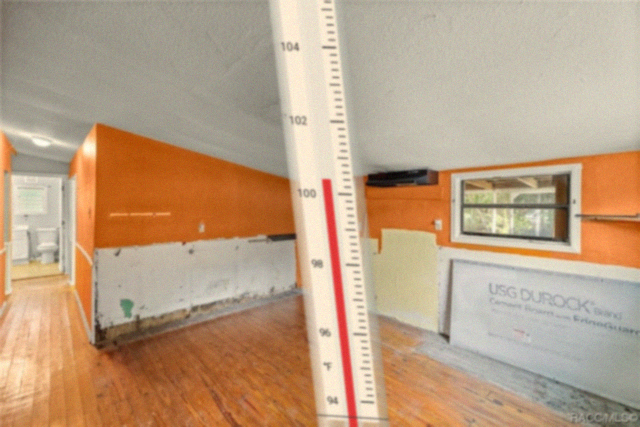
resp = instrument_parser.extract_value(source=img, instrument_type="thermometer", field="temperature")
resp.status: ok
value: 100.4 °F
